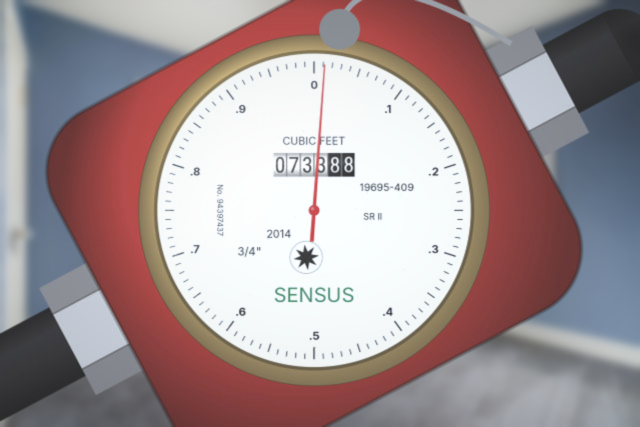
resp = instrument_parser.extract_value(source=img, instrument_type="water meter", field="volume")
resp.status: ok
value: 73388.01 ft³
